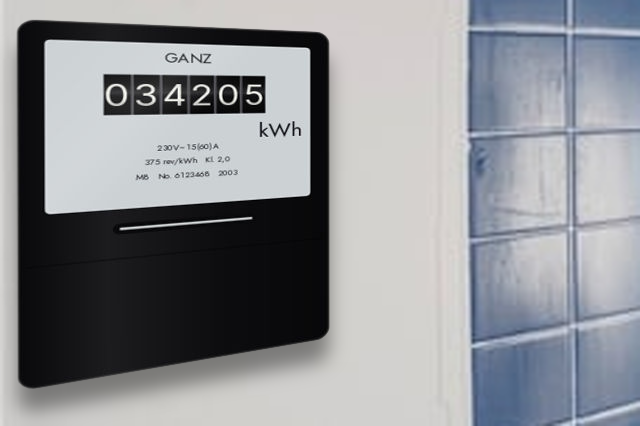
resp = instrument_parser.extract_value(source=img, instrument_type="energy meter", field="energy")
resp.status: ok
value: 34205 kWh
